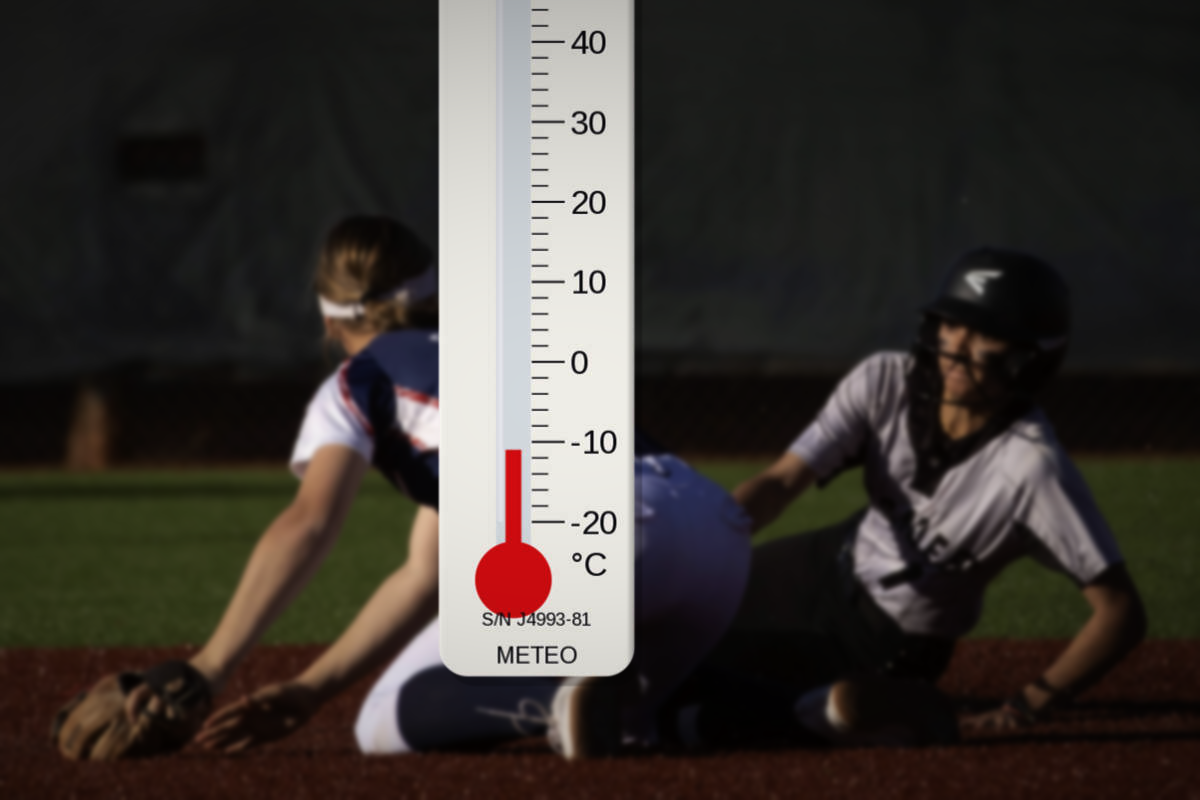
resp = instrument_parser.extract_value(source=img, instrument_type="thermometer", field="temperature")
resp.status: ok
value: -11 °C
